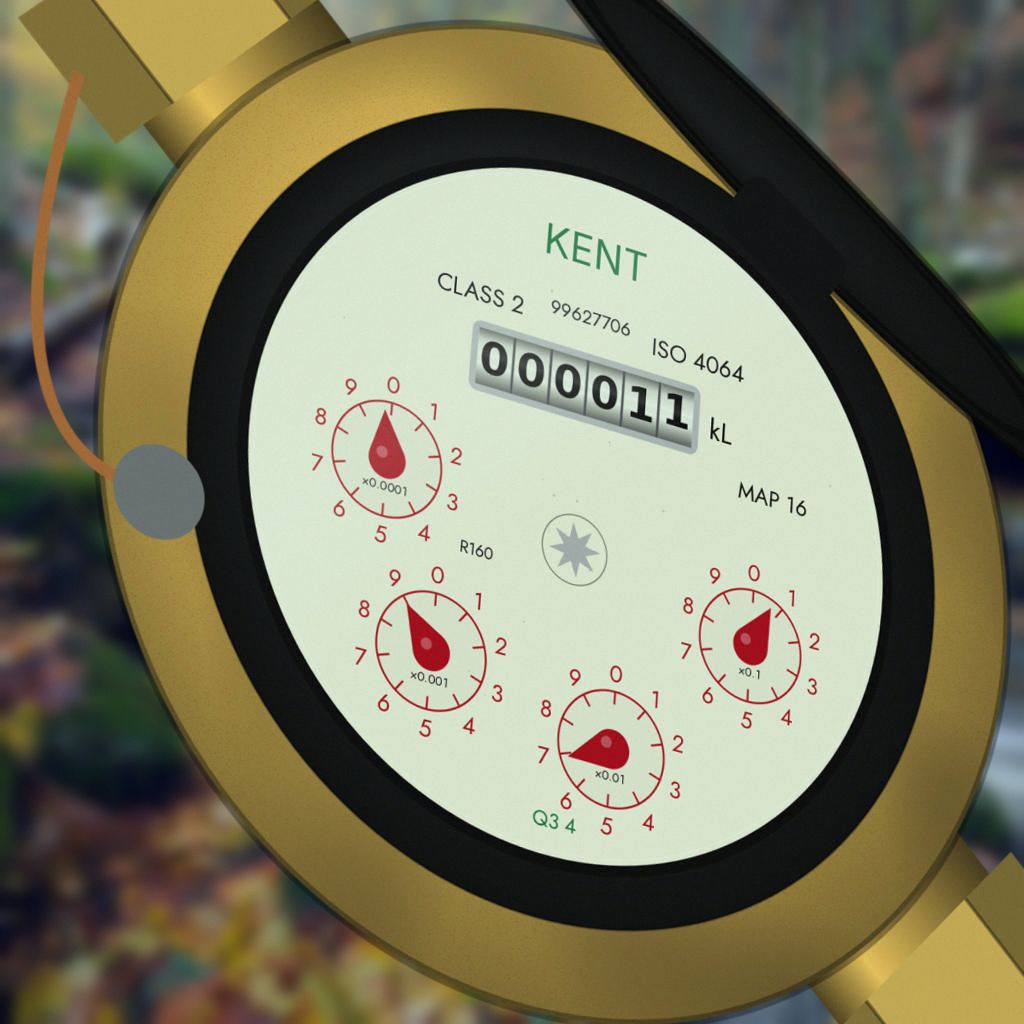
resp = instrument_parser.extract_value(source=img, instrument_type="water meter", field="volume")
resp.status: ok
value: 11.0689 kL
